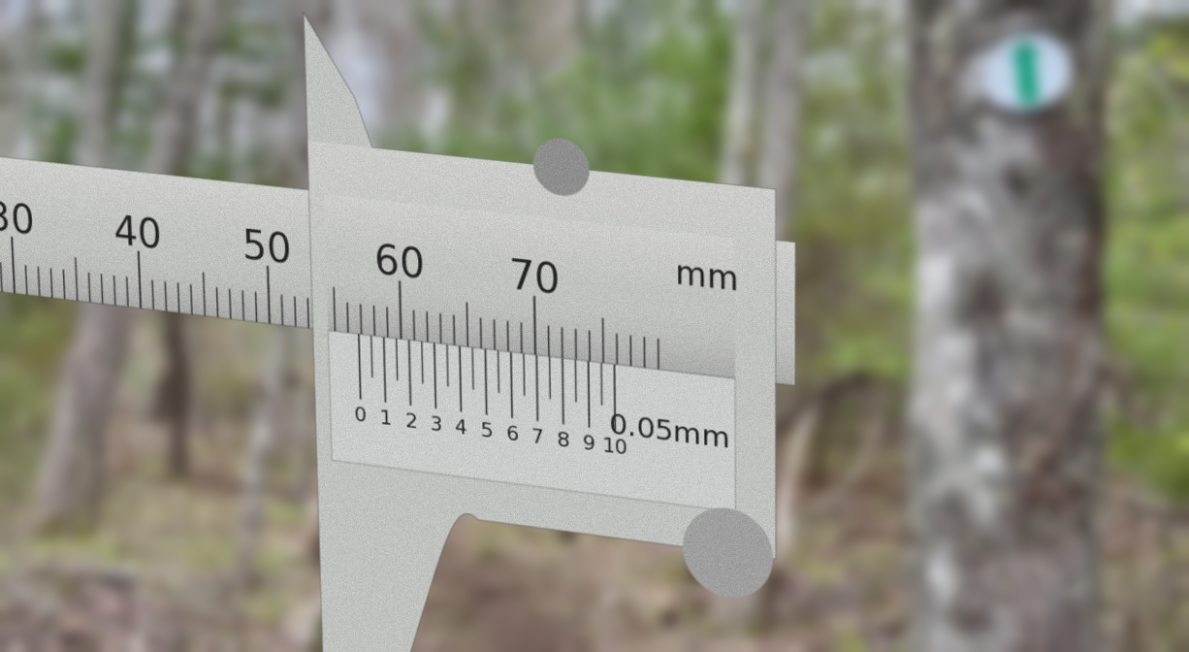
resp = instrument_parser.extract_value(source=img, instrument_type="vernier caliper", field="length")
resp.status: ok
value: 56.8 mm
